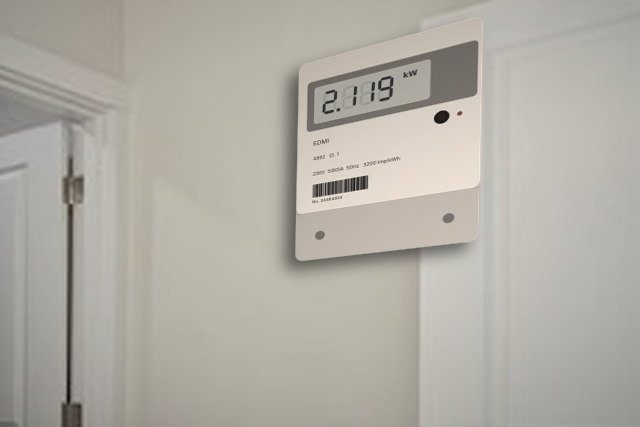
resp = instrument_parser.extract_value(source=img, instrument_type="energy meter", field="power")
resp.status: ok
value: 2.119 kW
